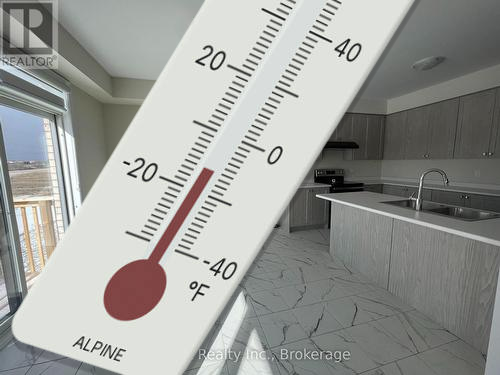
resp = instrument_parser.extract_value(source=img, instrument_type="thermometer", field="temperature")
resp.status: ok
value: -12 °F
